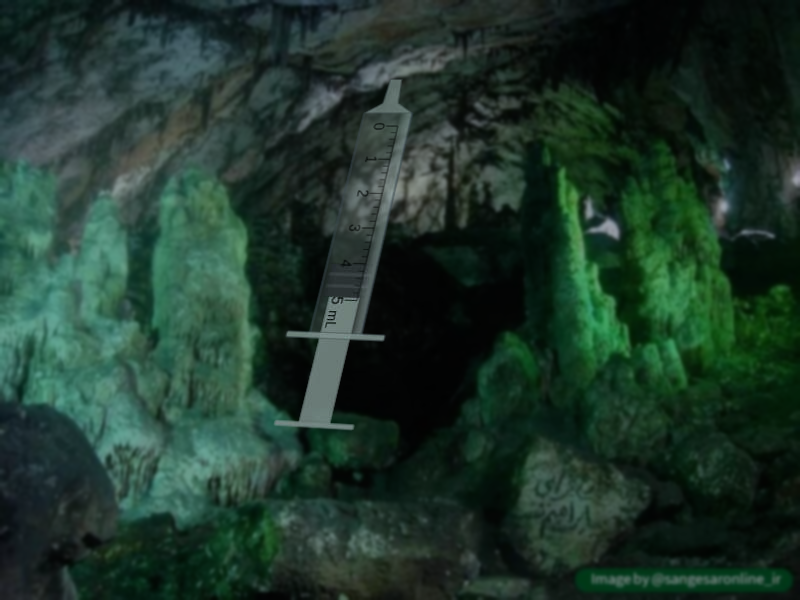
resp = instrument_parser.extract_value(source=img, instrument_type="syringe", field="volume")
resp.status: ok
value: 4 mL
